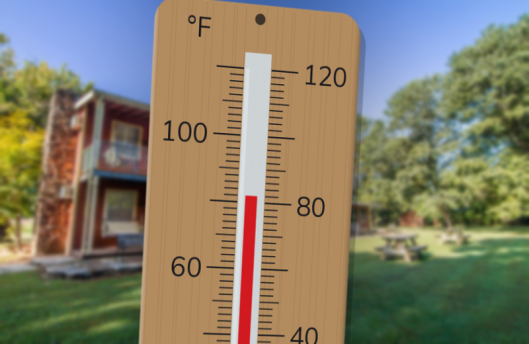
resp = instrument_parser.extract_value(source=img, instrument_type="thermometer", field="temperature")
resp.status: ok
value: 82 °F
